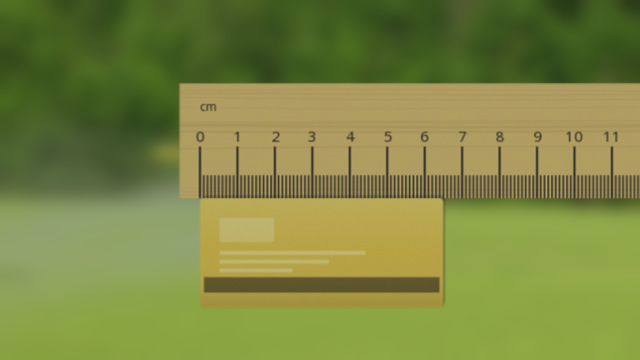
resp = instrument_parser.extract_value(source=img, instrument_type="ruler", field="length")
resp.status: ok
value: 6.5 cm
